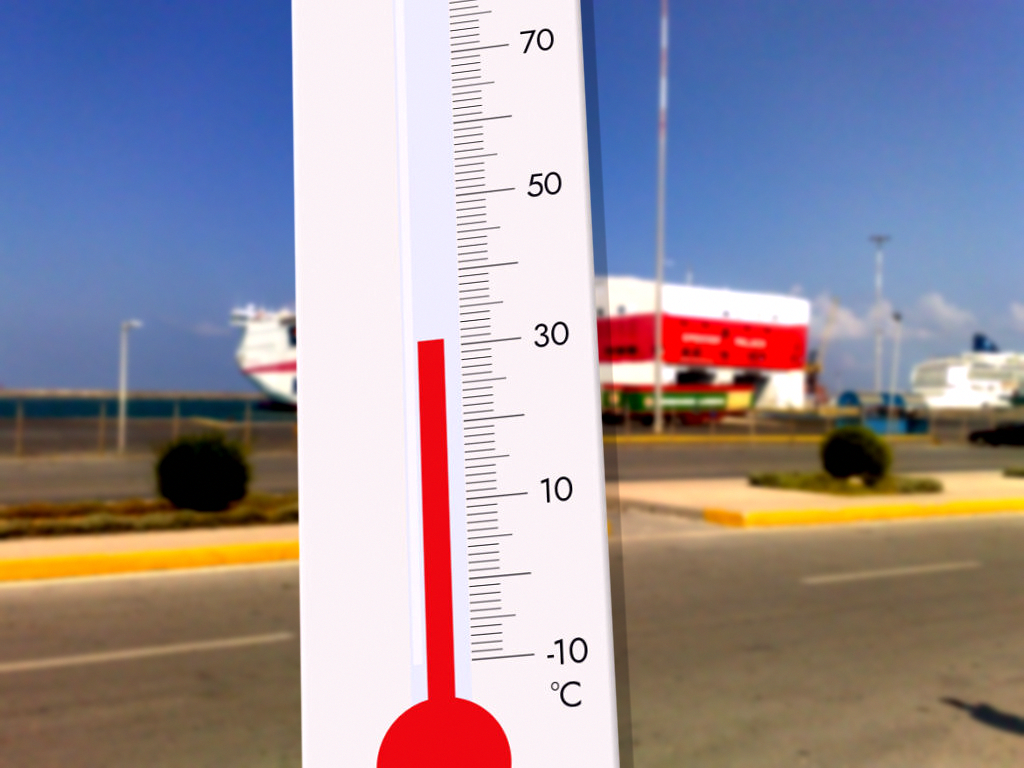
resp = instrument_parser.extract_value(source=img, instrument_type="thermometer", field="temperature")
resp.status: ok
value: 31 °C
